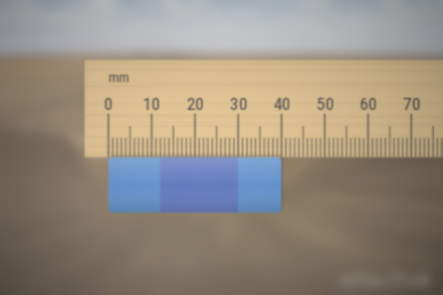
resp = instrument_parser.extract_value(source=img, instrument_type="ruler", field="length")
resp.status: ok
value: 40 mm
